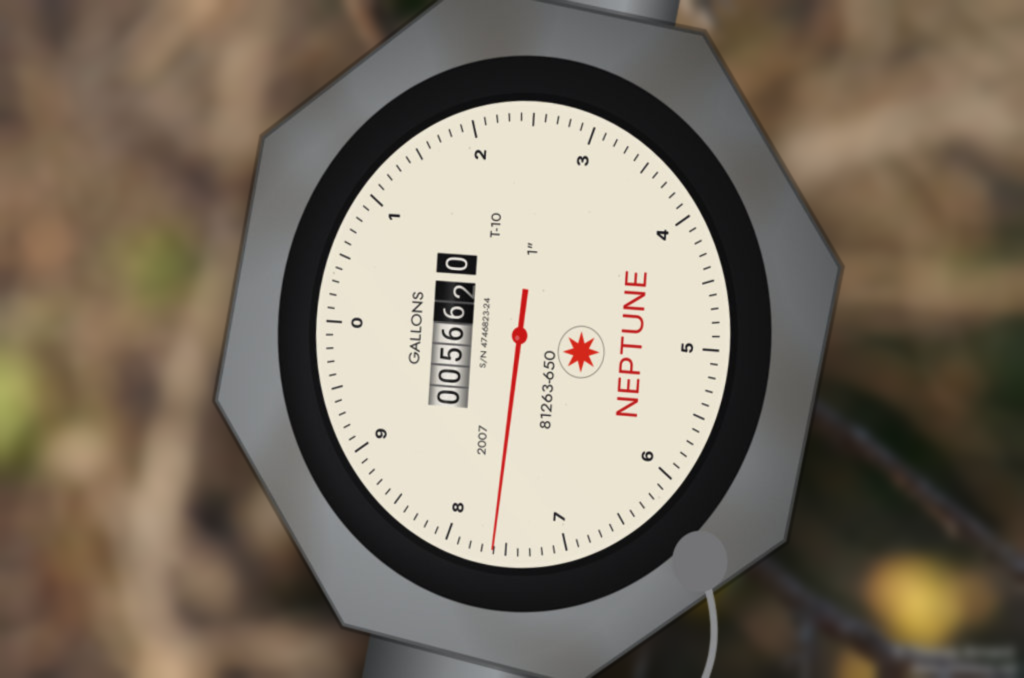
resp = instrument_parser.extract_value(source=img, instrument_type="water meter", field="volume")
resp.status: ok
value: 56617.6 gal
